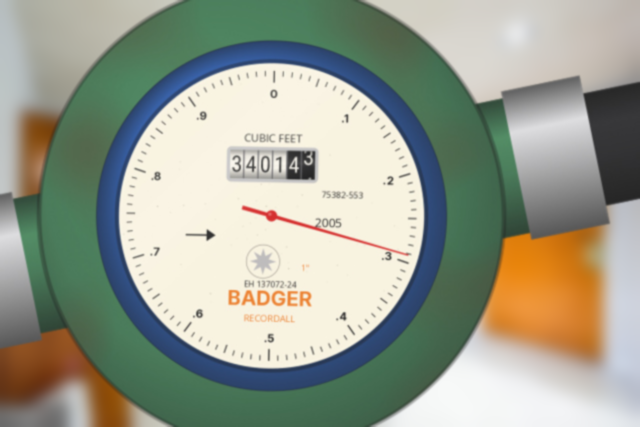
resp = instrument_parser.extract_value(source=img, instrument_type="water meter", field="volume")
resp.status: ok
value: 340143.29 ft³
